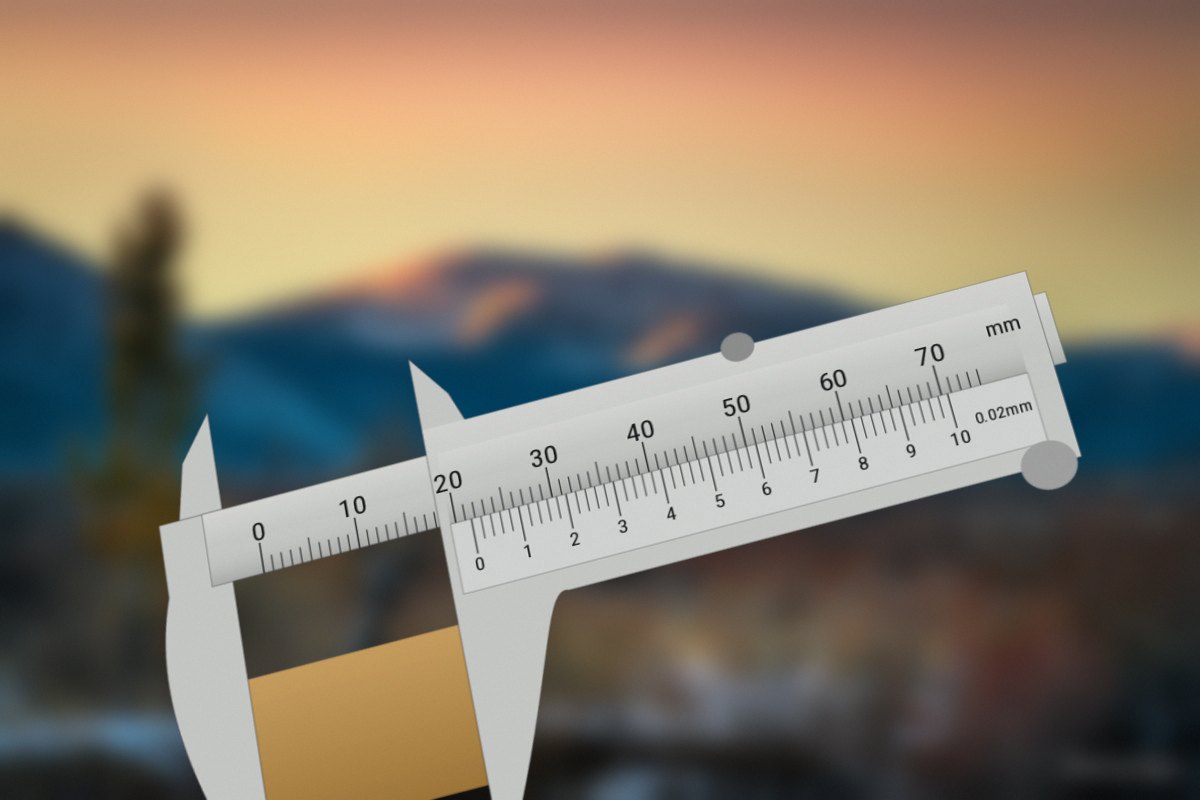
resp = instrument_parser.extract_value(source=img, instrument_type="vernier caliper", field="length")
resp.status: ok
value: 21.6 mm
